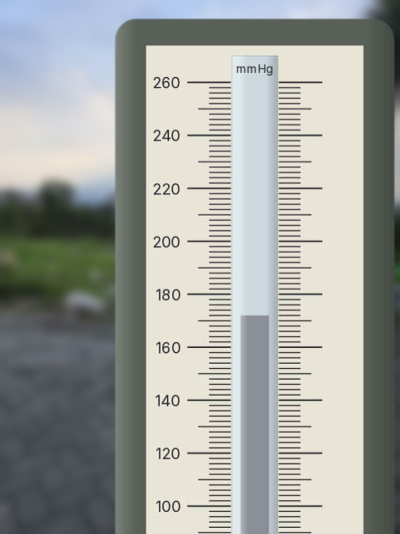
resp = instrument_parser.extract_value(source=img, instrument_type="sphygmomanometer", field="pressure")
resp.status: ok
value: 172 mmHg
